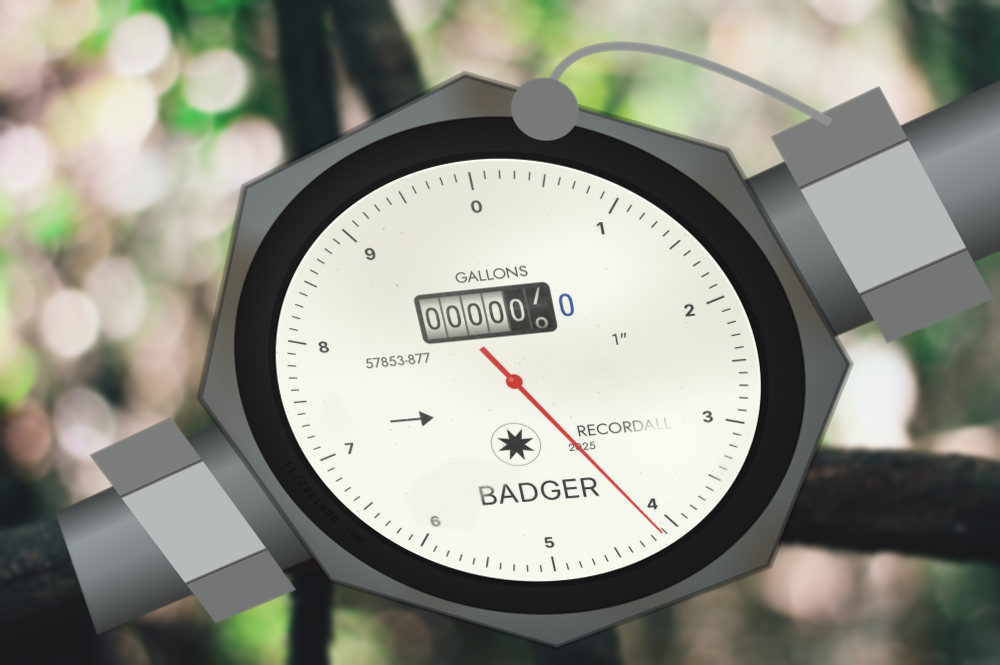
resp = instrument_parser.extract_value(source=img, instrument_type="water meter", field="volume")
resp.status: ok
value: 74.1 gal
